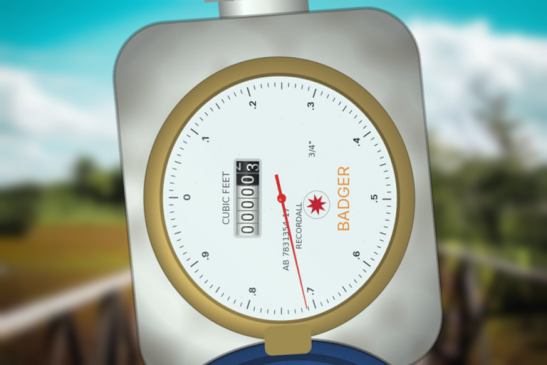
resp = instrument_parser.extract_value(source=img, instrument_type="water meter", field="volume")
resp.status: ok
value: 2.71 ft³
